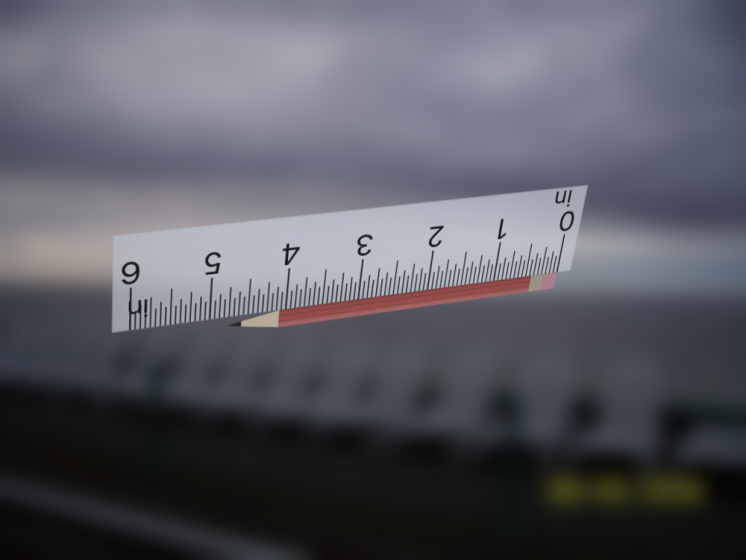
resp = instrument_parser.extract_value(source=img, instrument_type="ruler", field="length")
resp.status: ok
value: 4.75 in
